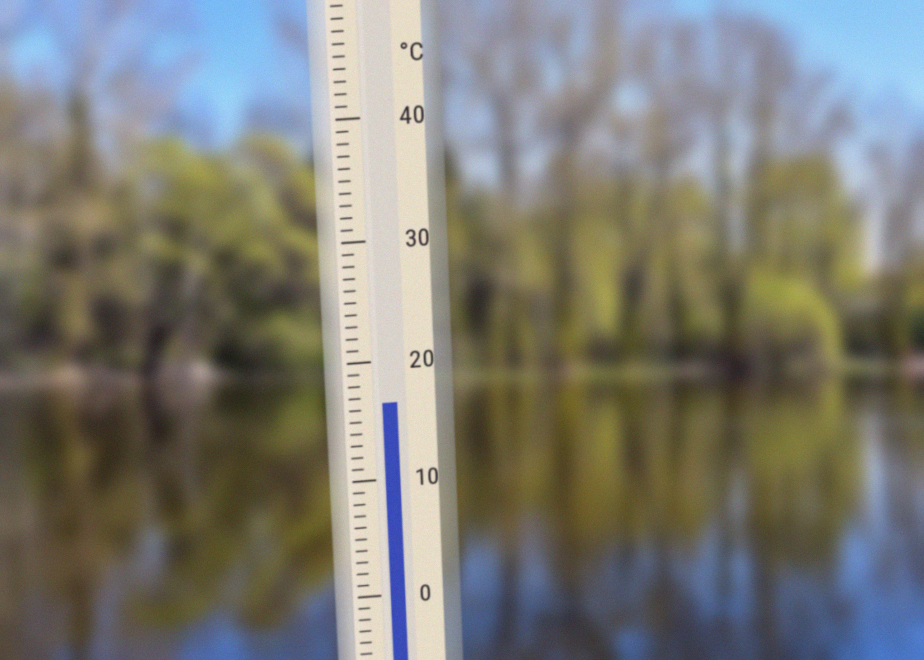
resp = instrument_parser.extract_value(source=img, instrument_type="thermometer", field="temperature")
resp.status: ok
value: 16.5 °C
